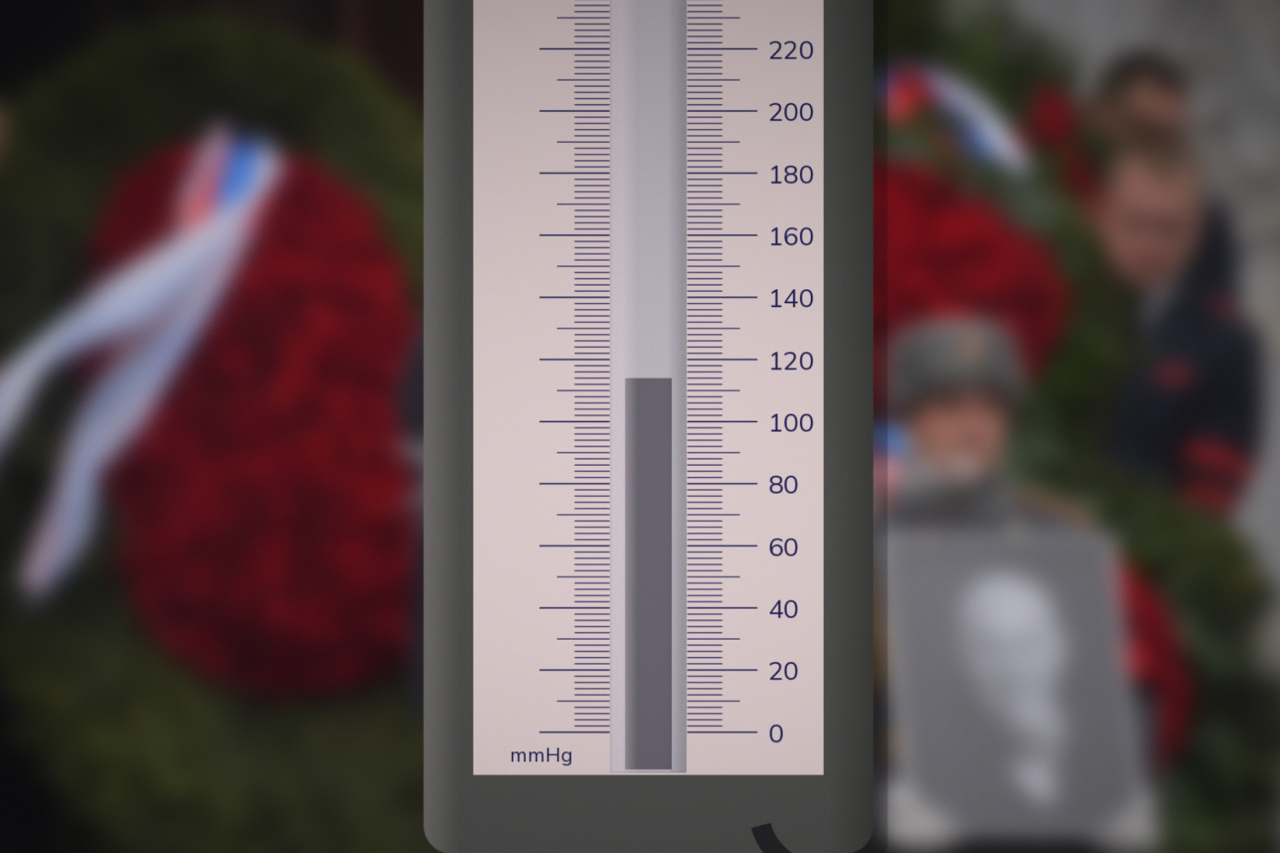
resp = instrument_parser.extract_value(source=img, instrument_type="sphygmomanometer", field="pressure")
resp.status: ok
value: 114 mmHg
